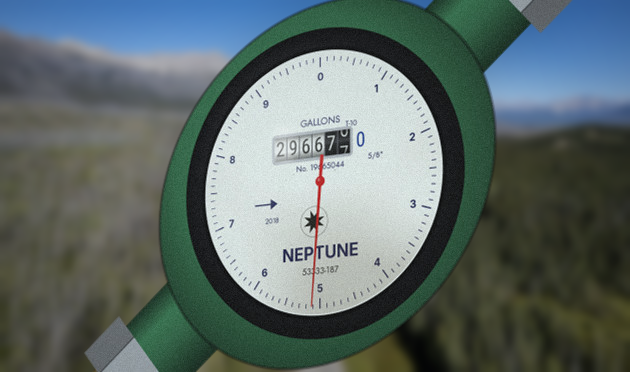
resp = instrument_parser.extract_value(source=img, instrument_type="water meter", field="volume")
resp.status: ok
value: 2966765.1 gal
